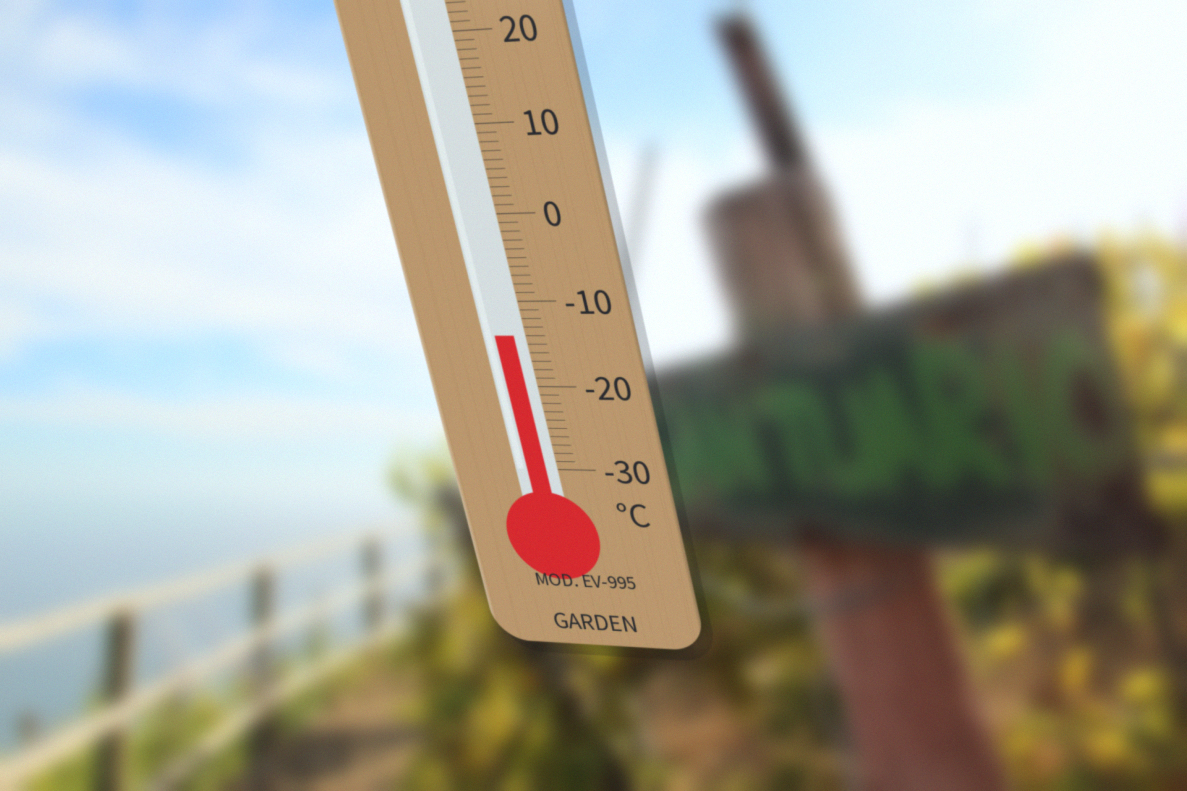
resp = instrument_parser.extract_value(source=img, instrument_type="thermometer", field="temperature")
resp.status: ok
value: -14 °C
